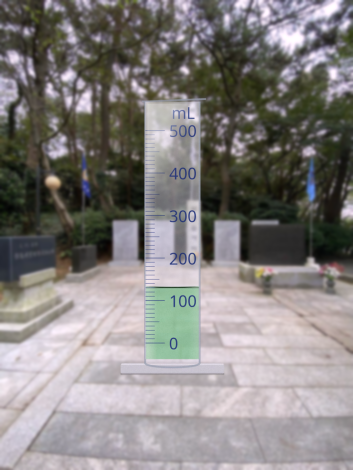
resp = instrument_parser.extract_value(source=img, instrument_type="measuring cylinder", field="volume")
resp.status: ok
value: 130 mL
